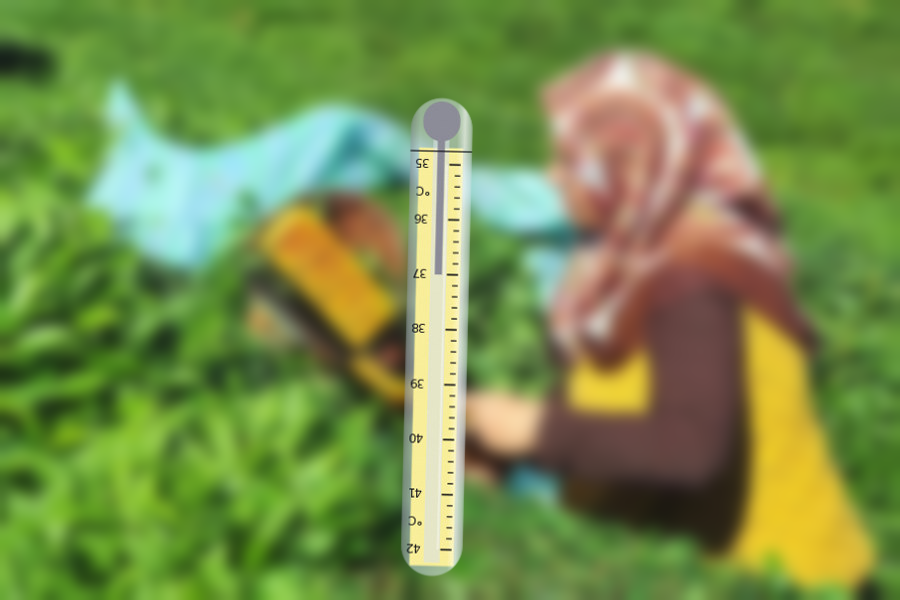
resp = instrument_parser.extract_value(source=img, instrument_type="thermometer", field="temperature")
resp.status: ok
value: 37 °C
